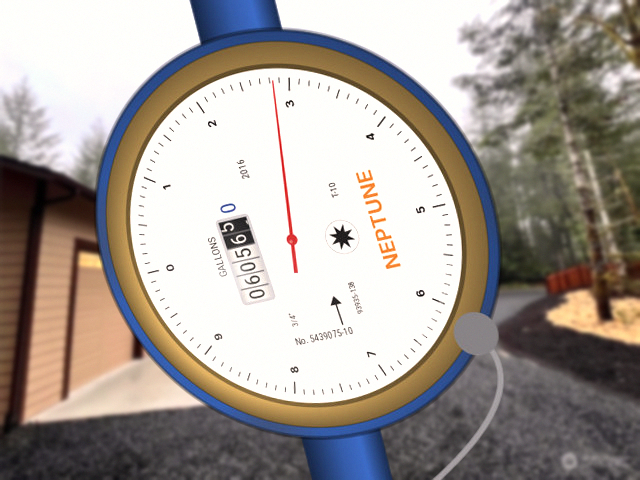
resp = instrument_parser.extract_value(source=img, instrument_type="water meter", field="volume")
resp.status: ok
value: 605652.8 gal
